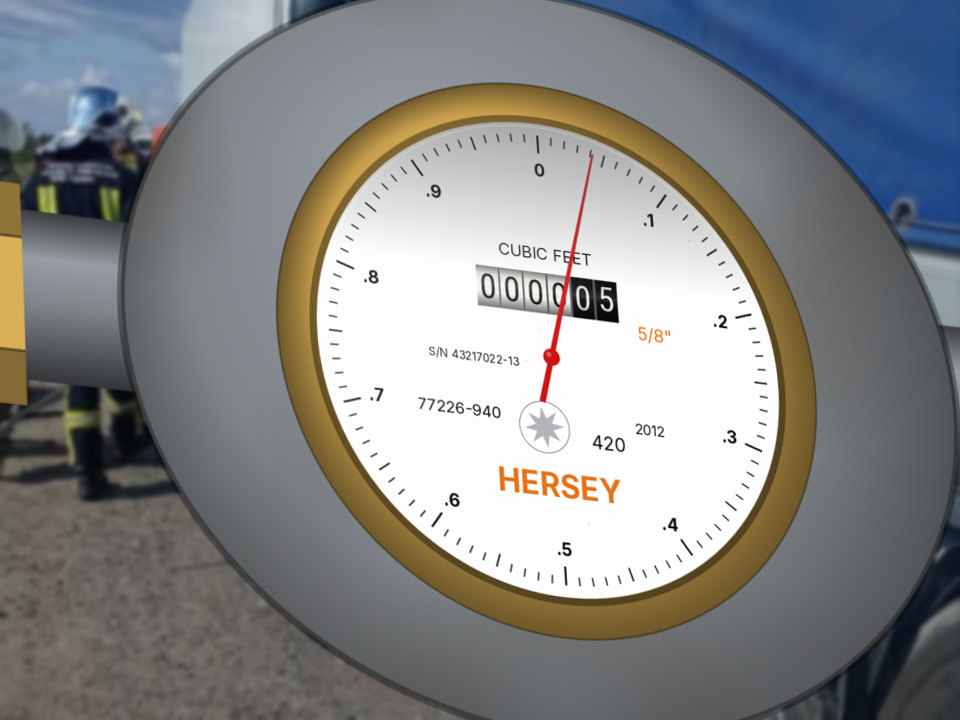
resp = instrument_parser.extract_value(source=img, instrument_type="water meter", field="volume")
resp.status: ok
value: 5.04 ft³
